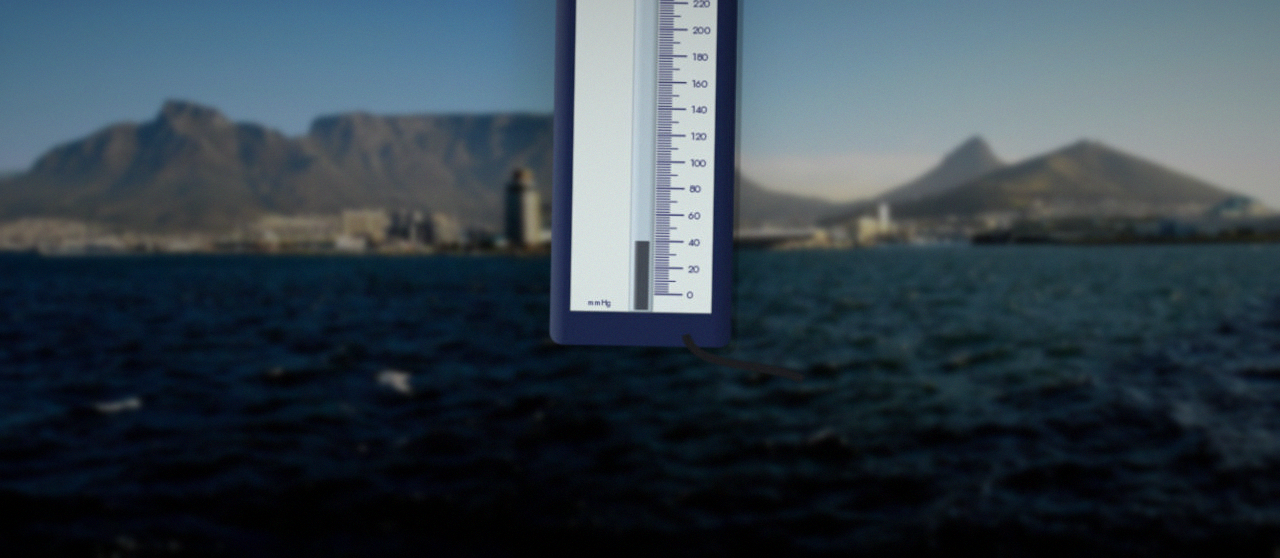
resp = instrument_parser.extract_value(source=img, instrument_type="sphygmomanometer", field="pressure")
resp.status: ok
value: 40 mmHg
